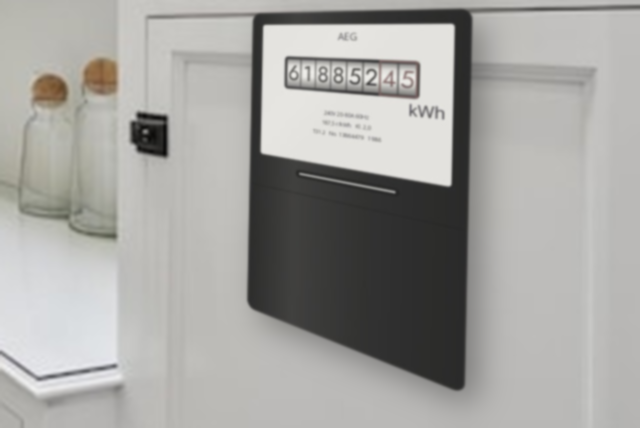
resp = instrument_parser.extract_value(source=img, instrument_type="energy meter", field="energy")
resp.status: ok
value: 618852.45 kWh
